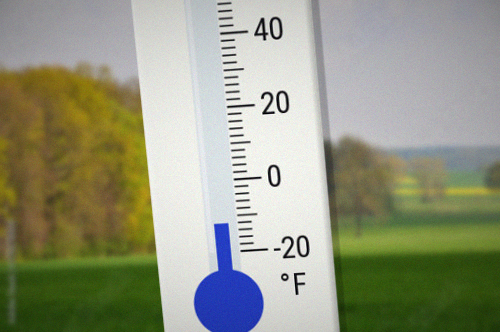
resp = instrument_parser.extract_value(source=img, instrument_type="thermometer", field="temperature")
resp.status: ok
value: -12 °F
